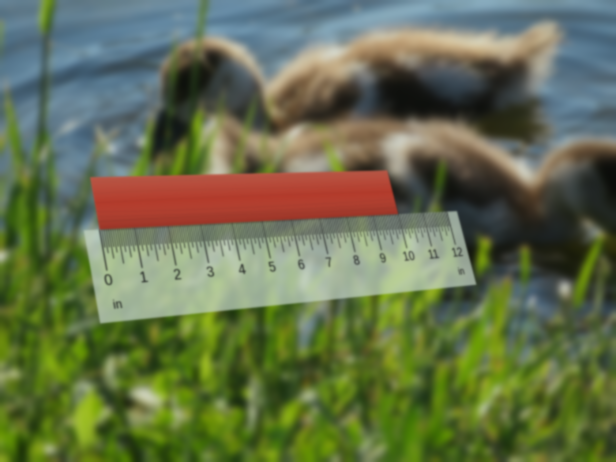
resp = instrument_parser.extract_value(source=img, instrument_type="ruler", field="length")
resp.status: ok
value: 10 in
